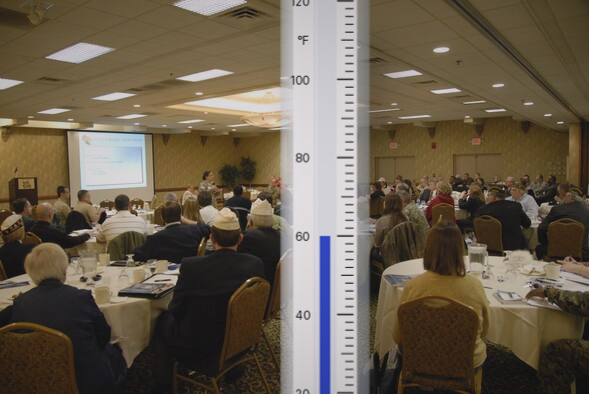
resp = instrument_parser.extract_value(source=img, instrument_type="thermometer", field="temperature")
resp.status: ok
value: 60 °F
